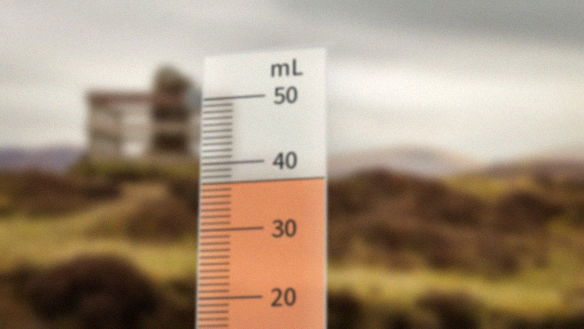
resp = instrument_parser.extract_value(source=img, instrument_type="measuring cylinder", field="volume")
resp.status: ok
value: 37 mL
